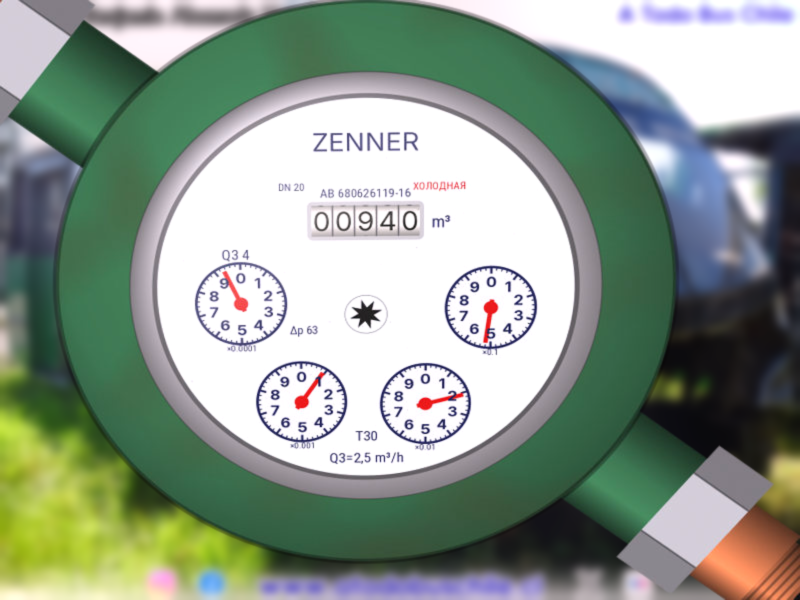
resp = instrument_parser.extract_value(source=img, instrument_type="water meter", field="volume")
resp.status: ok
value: 940.5209 m³
